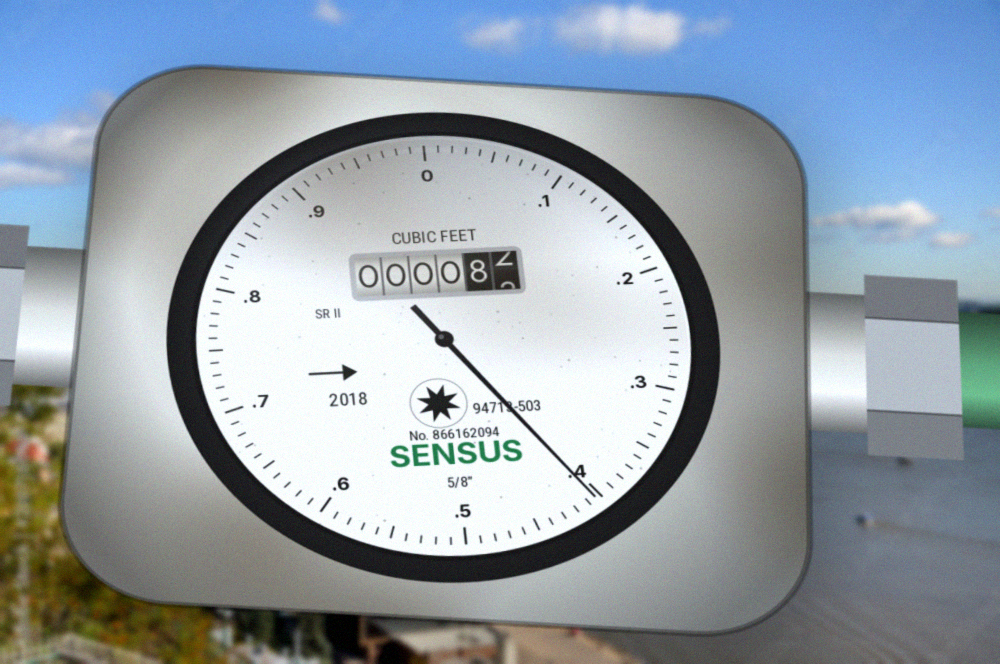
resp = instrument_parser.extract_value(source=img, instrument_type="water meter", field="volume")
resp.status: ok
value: 82.40 ft³
